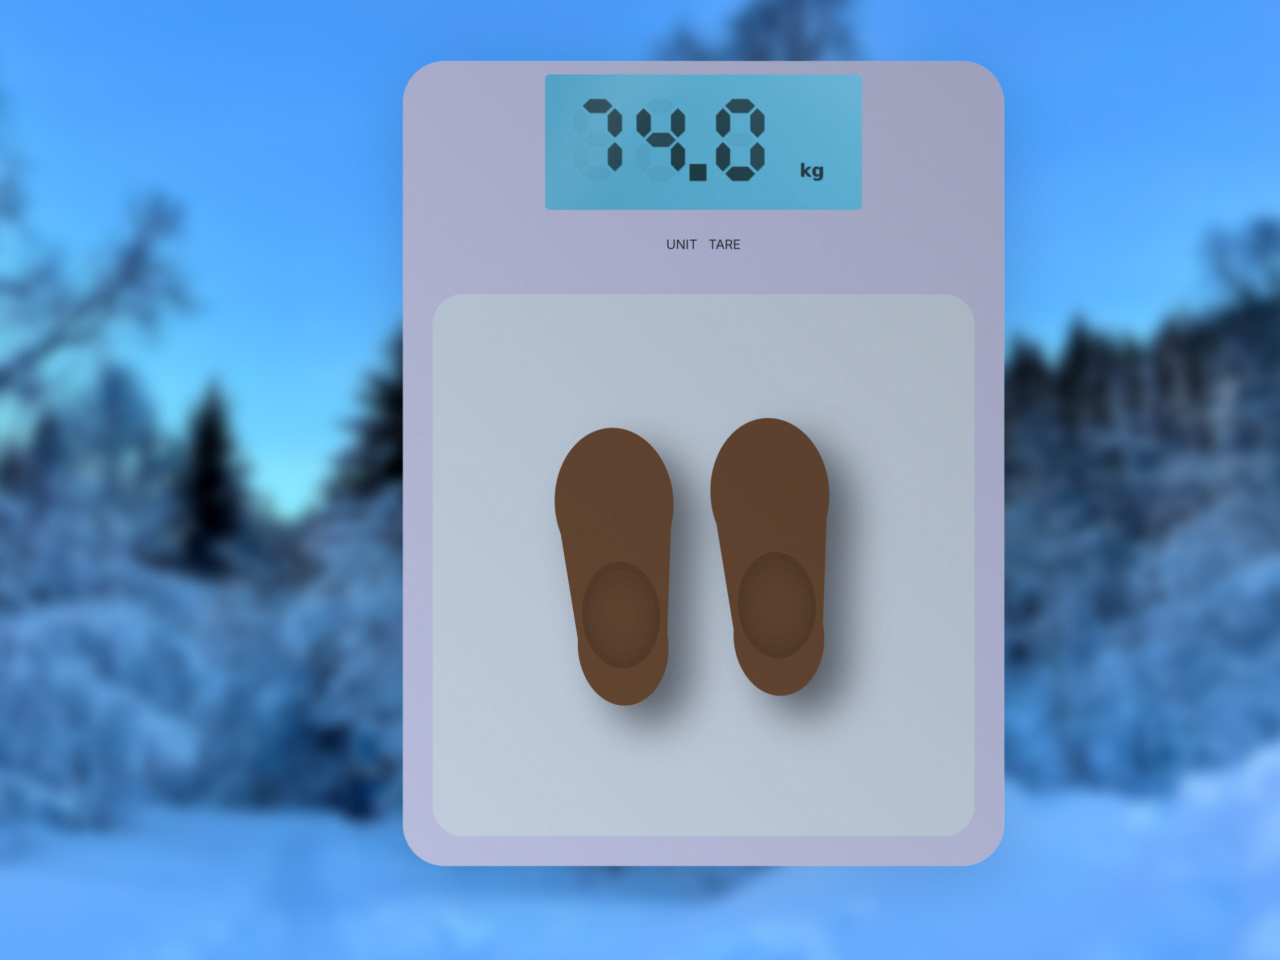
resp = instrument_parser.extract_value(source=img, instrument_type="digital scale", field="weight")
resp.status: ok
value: 74.0 kg
